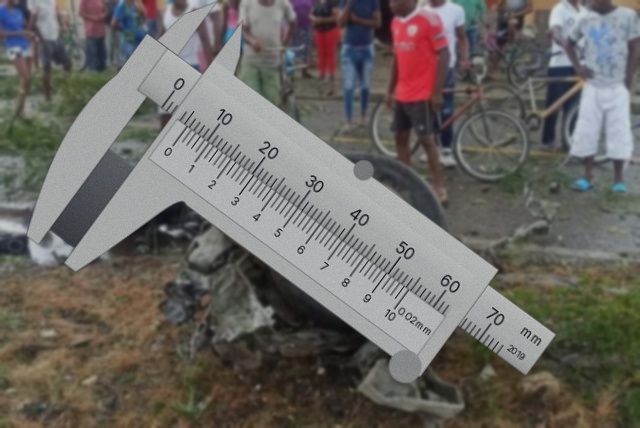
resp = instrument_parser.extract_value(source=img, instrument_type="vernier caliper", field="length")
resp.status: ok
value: 5.6 mm
